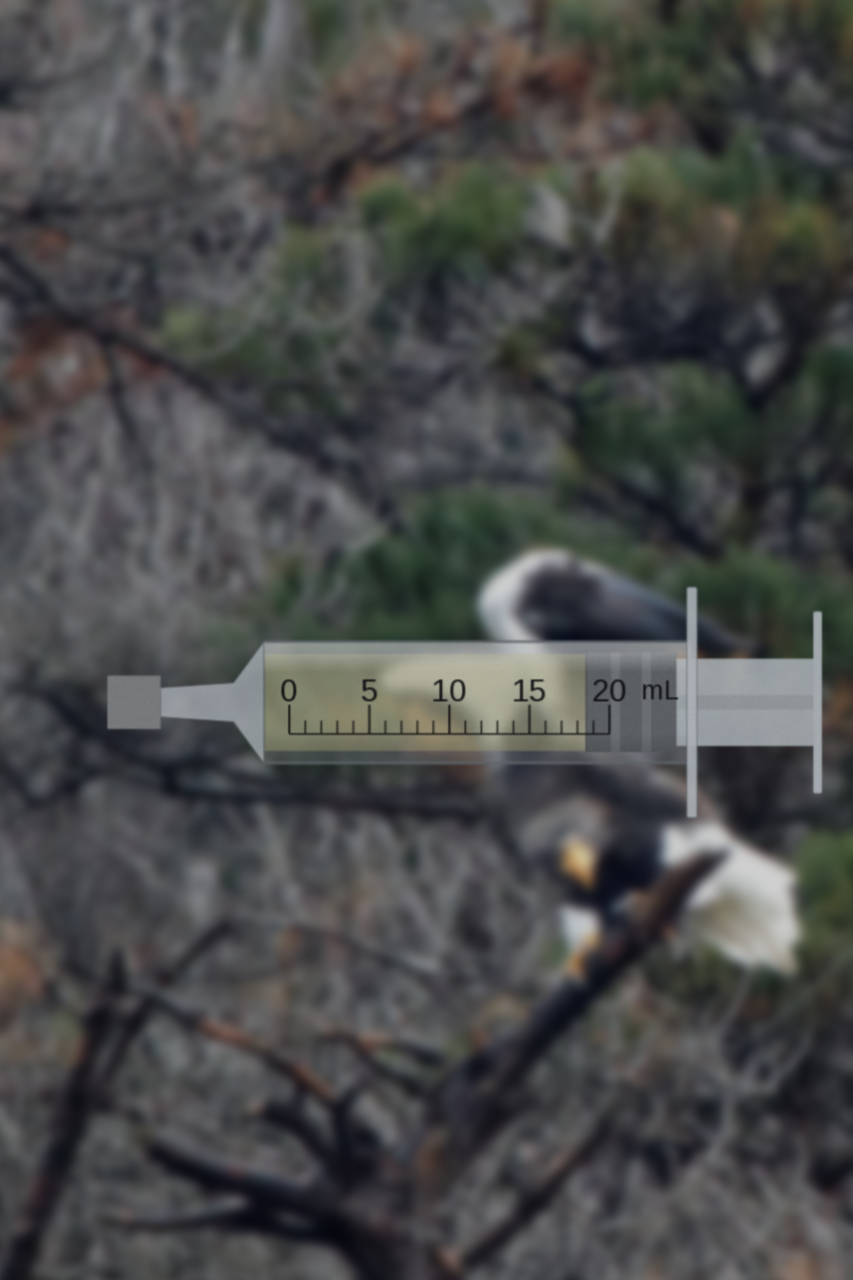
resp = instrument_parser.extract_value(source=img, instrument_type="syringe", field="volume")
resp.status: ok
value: 18.5 mL
